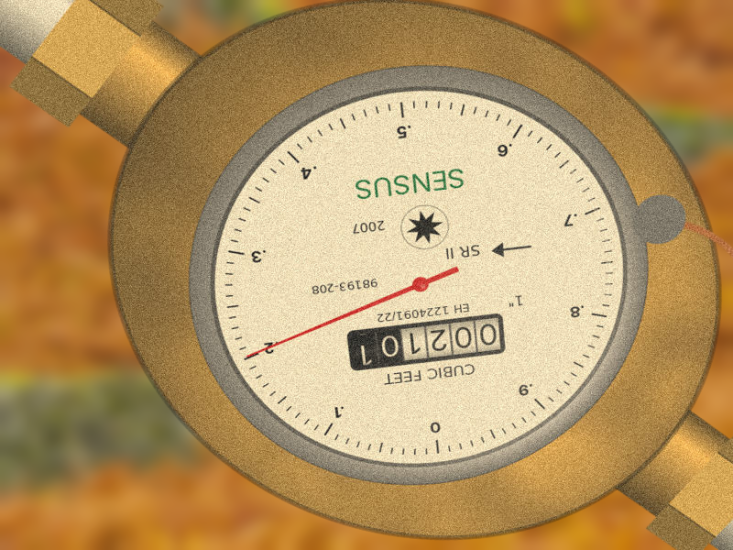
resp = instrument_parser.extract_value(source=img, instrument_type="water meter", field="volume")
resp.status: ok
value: 2101.20 ft³
